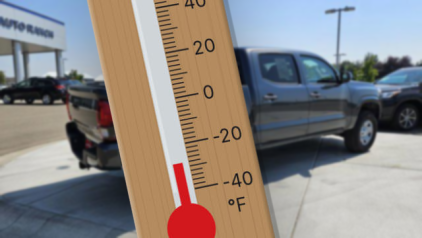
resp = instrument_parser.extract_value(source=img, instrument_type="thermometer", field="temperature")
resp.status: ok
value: -28 °F
